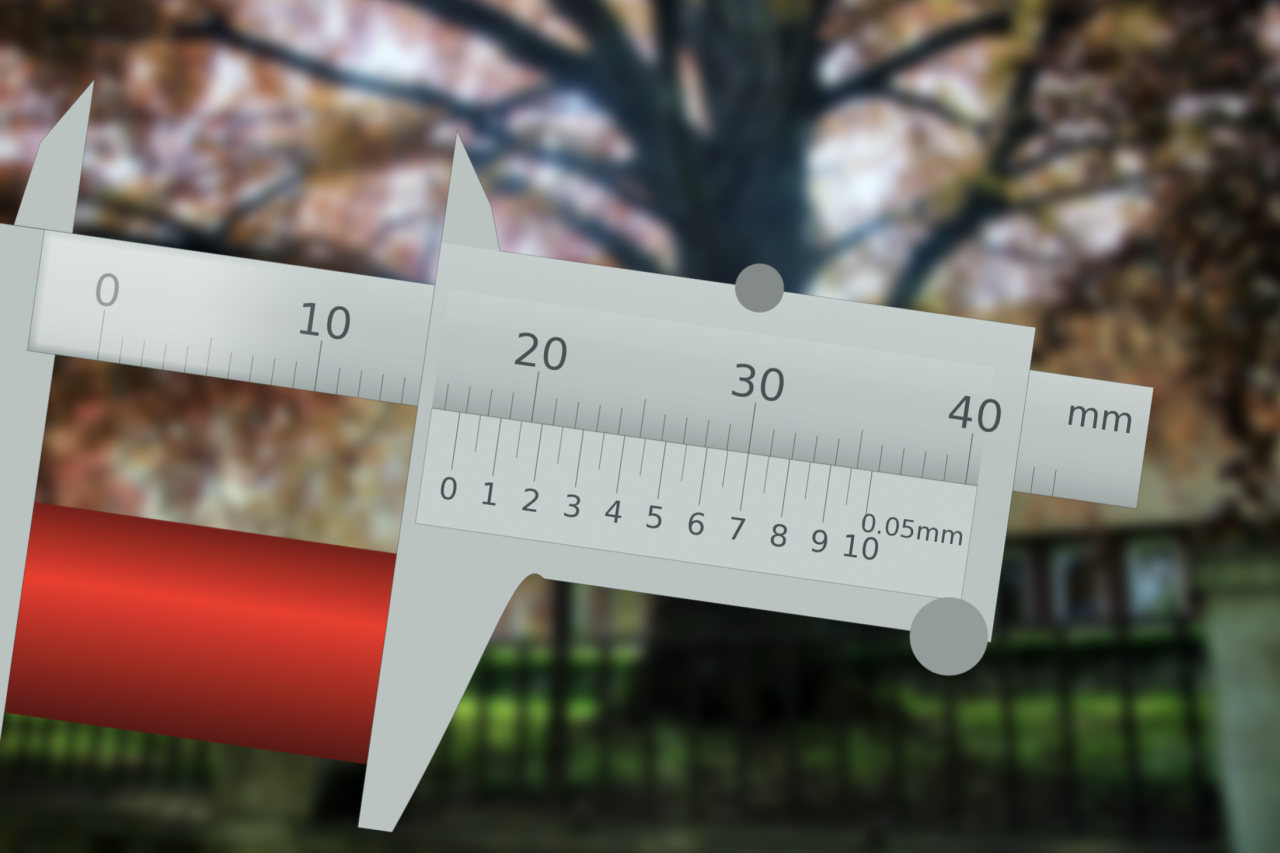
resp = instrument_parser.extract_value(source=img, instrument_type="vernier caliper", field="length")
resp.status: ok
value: 16.7 mm
